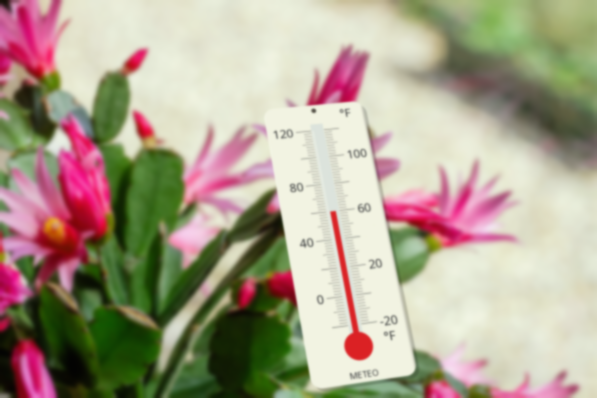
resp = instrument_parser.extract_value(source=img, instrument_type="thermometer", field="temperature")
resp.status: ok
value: 60 °F
